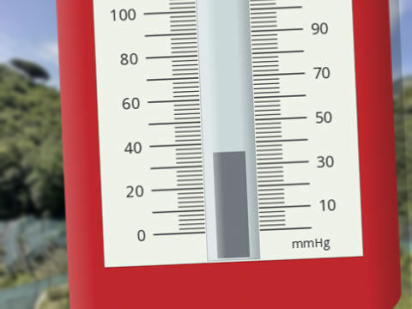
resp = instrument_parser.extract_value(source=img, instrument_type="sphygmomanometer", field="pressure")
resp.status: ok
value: 36 mmHg
